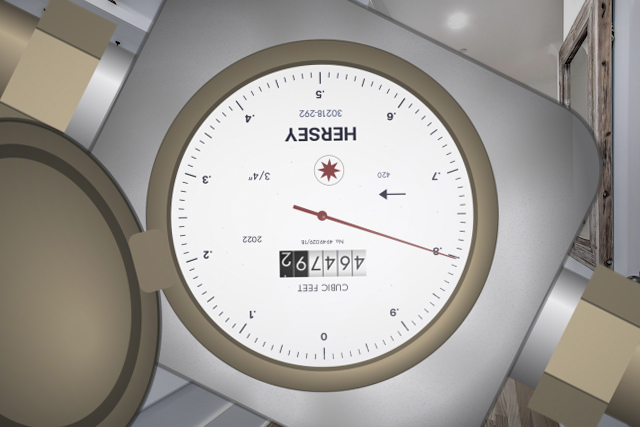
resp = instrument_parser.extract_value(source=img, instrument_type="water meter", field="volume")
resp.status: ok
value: 464791.80 ft³
